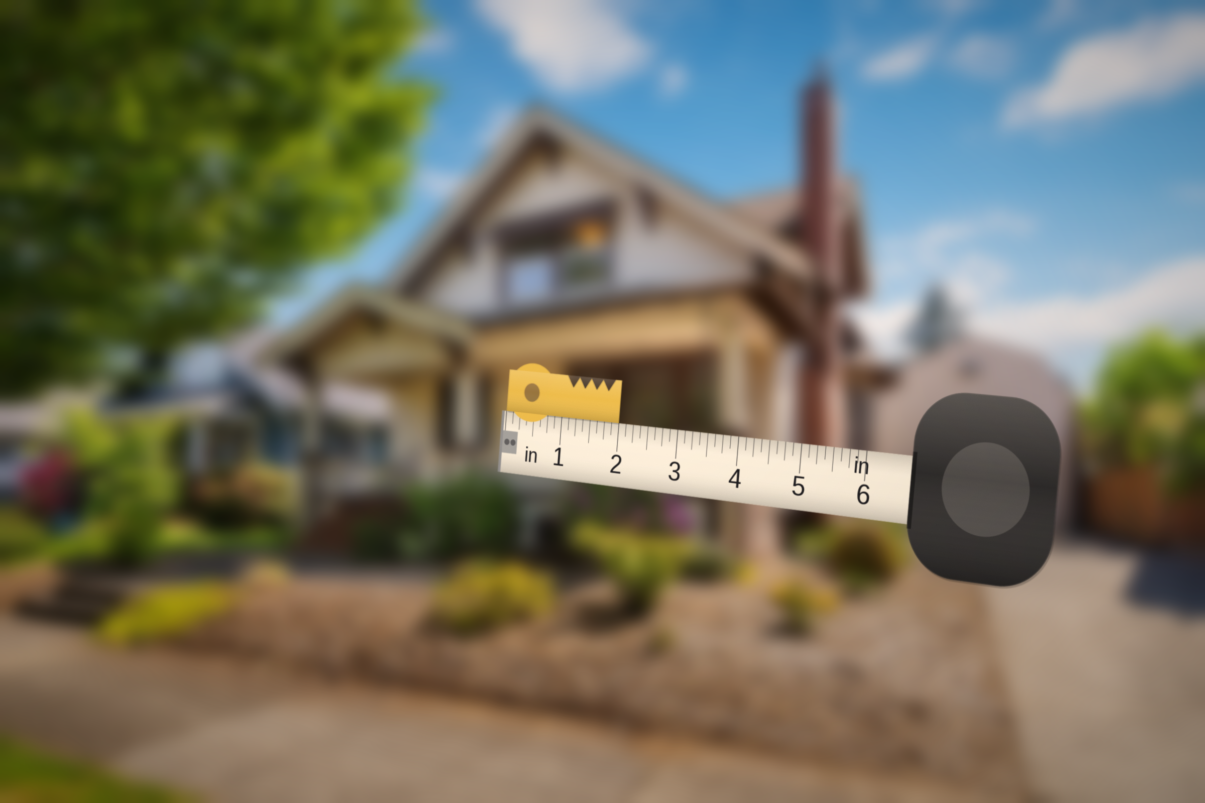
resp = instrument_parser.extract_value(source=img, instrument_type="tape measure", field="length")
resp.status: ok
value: 2 in
